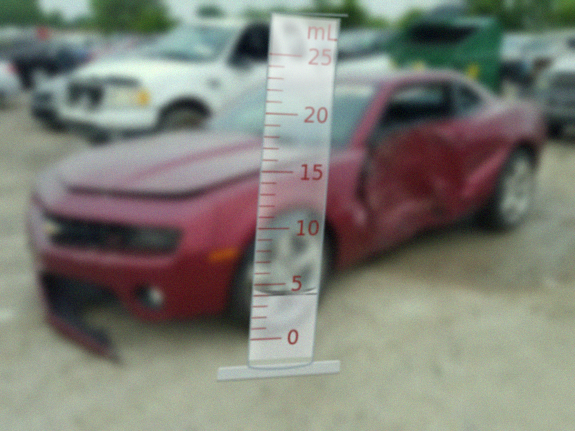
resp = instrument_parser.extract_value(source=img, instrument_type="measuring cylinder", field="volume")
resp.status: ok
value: 4 mL
